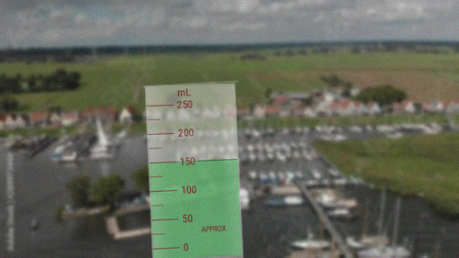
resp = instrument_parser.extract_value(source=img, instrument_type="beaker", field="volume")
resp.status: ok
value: 150 mL
